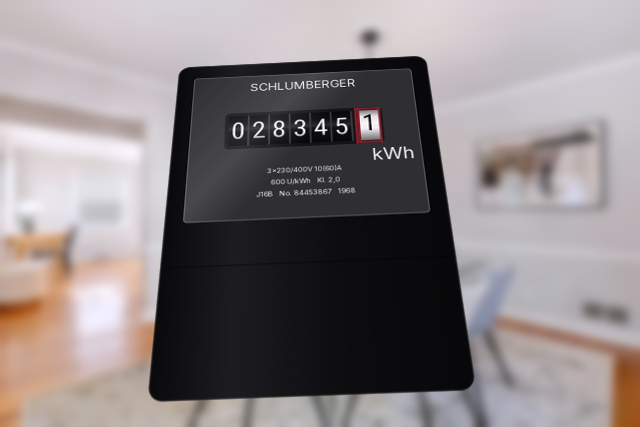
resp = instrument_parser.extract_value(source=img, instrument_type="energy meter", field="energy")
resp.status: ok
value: 28345.1 kWh
